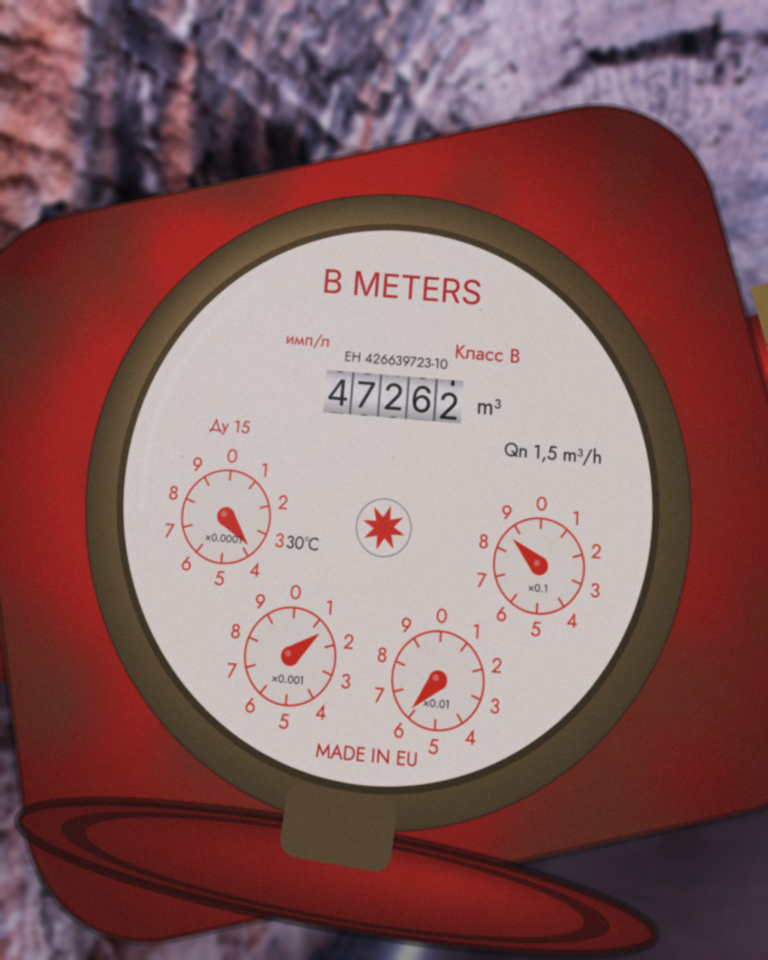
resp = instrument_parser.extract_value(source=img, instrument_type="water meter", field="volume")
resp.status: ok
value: 47261.8613 m³
